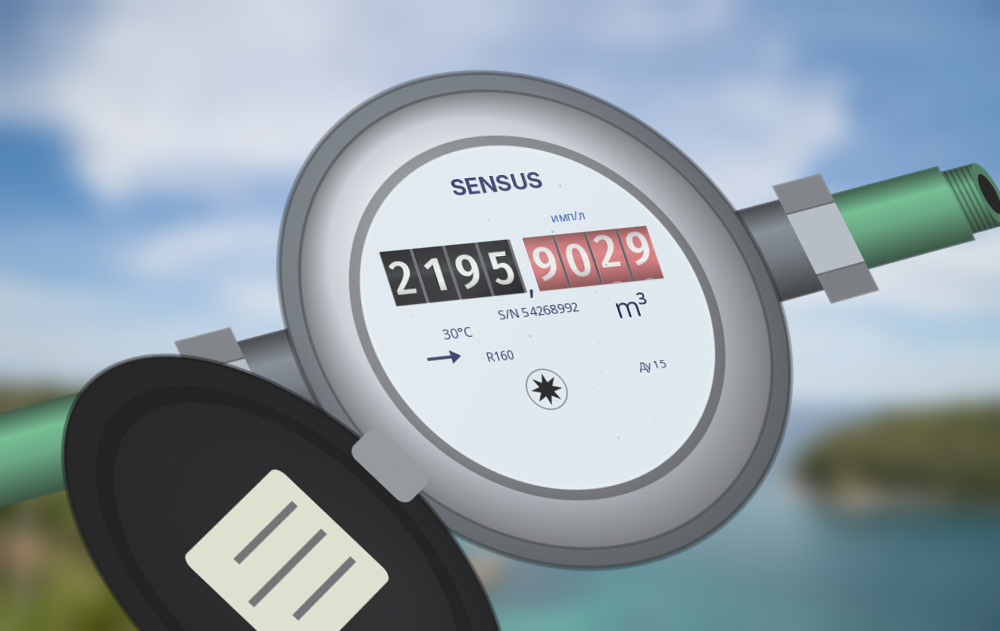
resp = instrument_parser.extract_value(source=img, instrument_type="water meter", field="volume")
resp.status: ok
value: 2195.9029 m³
